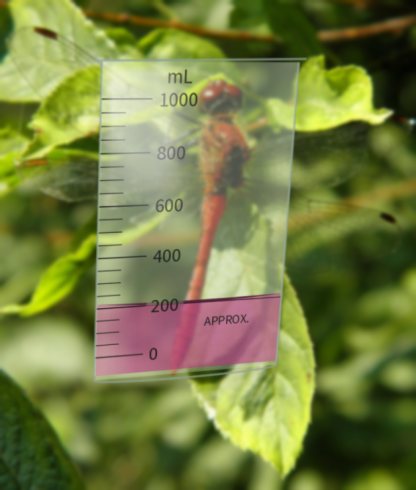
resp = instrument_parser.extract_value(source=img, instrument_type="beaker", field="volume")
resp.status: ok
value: 200 mL
